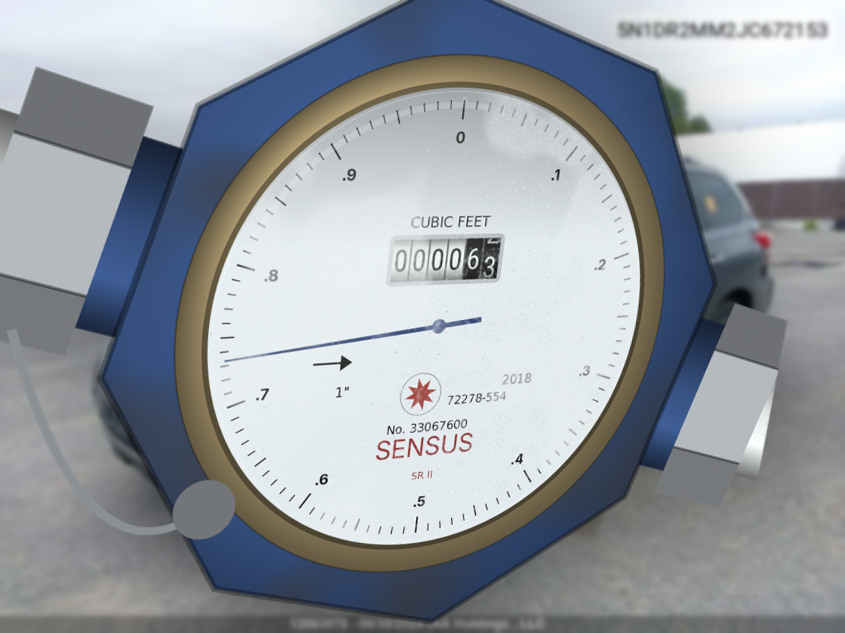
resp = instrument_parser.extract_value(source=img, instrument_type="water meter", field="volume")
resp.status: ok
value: 62.73 ft³
